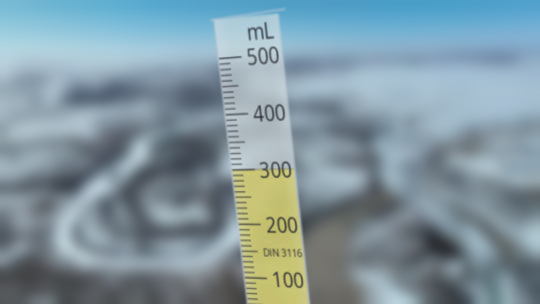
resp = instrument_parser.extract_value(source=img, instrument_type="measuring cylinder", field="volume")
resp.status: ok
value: 300 mL
